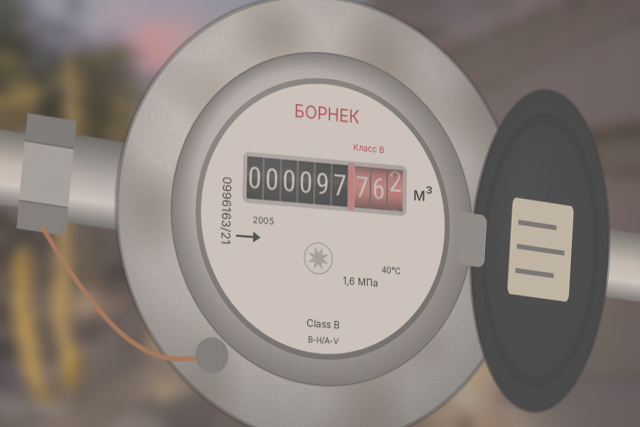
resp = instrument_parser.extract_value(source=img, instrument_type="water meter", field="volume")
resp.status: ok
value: 97.762 m³
